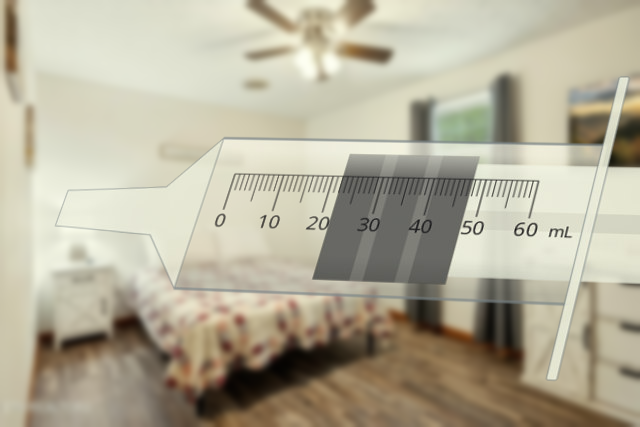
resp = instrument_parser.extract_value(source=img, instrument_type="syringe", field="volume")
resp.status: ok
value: 22 mL
